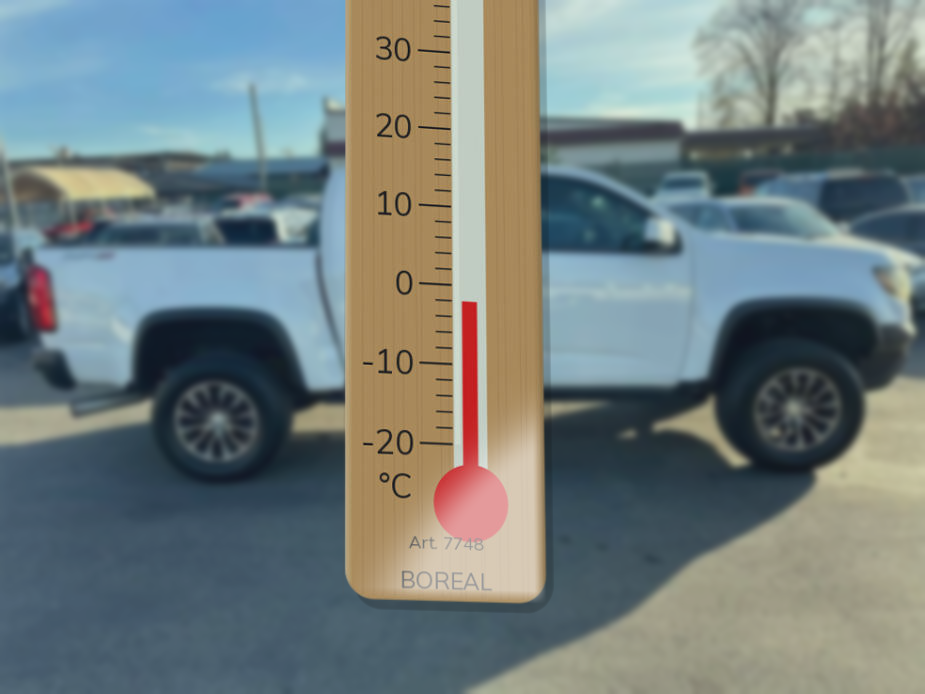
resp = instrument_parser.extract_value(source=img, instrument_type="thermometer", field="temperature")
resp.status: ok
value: -2 °C
